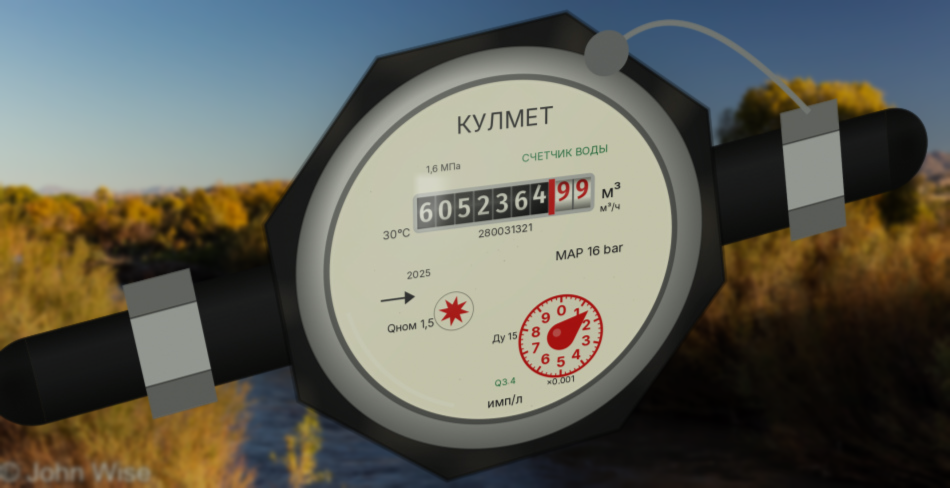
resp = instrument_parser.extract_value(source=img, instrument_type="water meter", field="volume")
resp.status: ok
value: 6052364.991 m³
